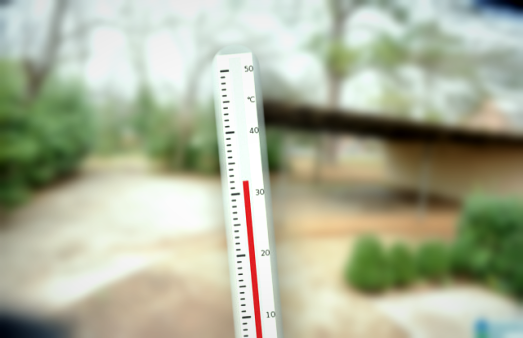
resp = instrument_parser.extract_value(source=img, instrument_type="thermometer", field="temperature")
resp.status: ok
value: 32 °C
